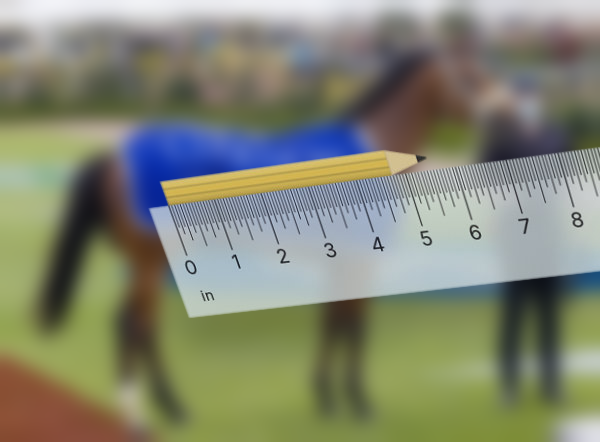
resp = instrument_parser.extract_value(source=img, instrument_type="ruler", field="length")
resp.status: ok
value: 5.5 in
